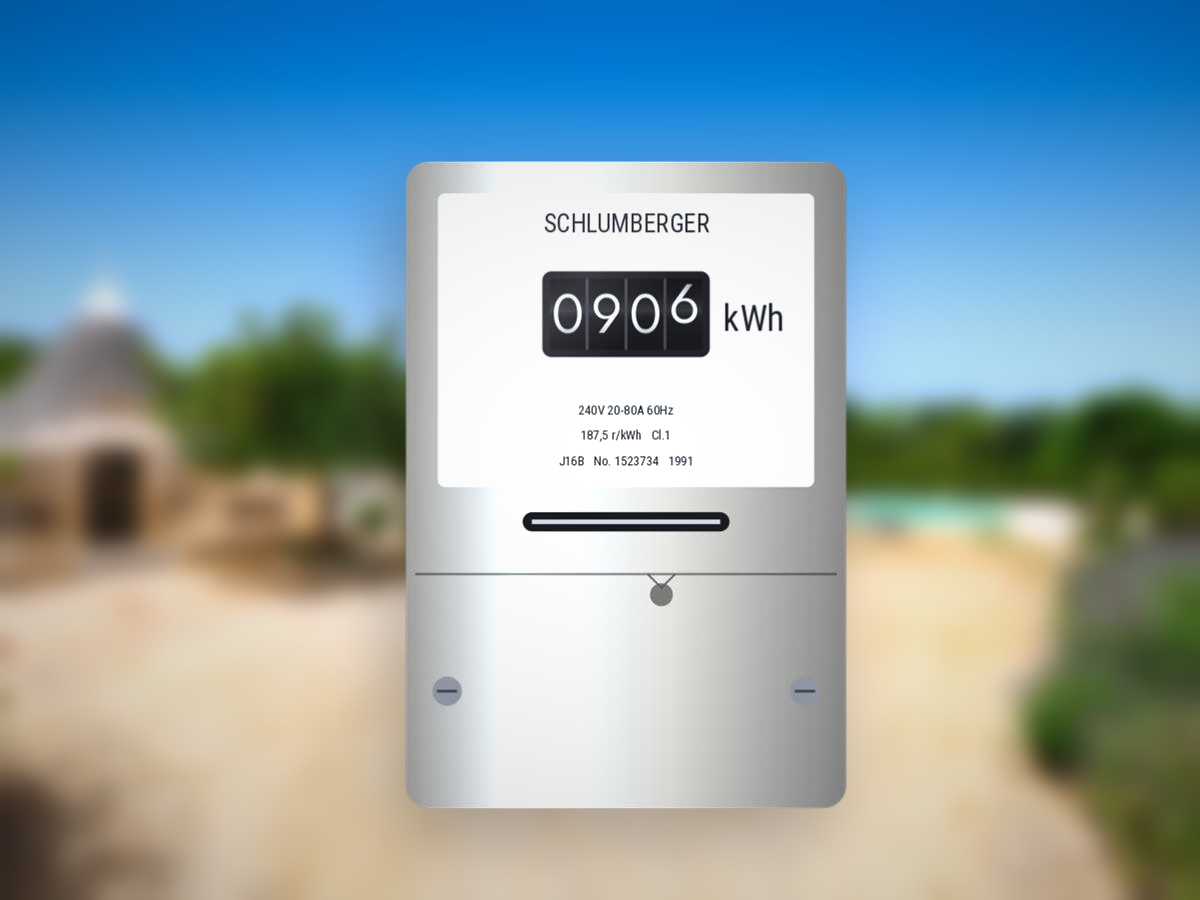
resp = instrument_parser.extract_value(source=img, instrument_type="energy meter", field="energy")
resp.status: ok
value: 906 kWh
